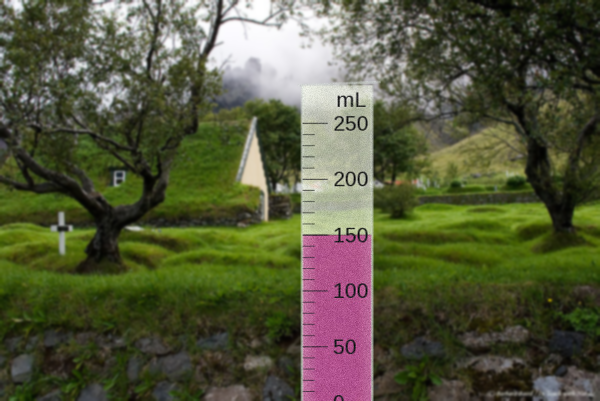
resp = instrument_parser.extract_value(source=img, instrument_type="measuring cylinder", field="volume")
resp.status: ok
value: 150 mL
